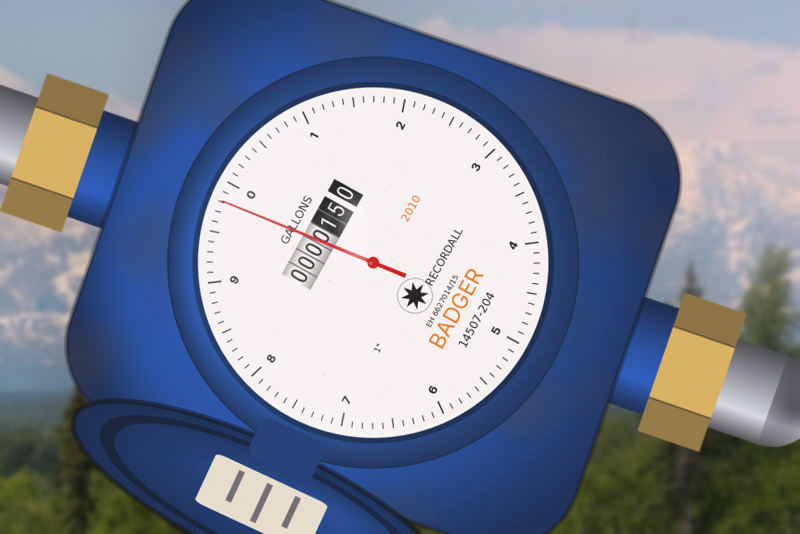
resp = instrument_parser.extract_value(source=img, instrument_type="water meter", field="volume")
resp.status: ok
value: 149.8 gal
